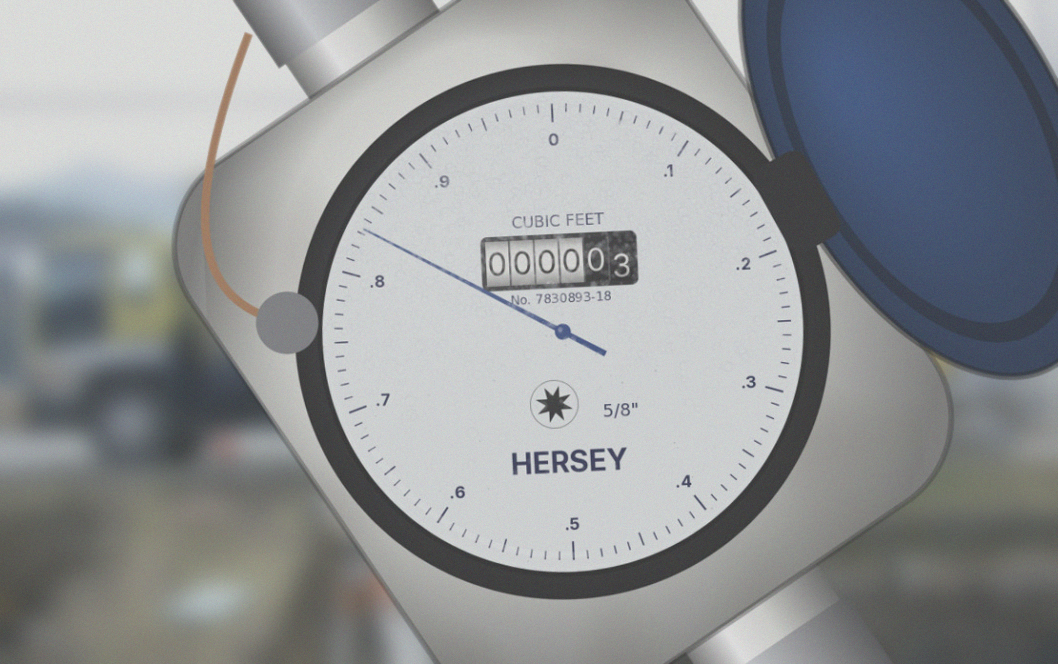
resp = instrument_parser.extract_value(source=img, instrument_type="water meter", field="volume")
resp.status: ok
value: 2.83 ft³
